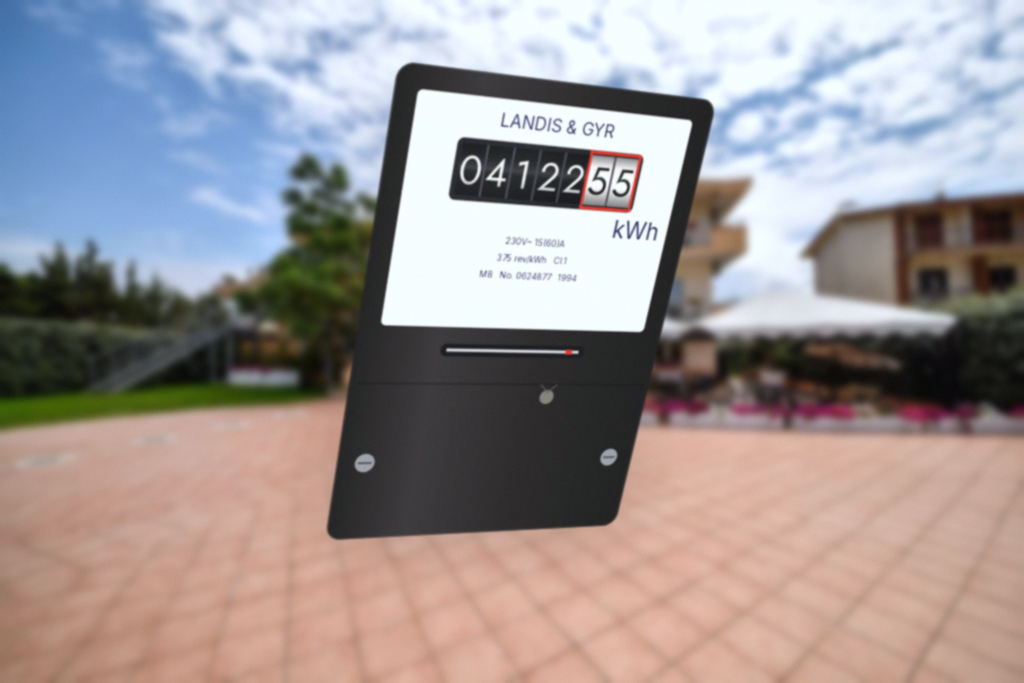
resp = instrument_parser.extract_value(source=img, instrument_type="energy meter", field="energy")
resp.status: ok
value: 4122.55 kWh
